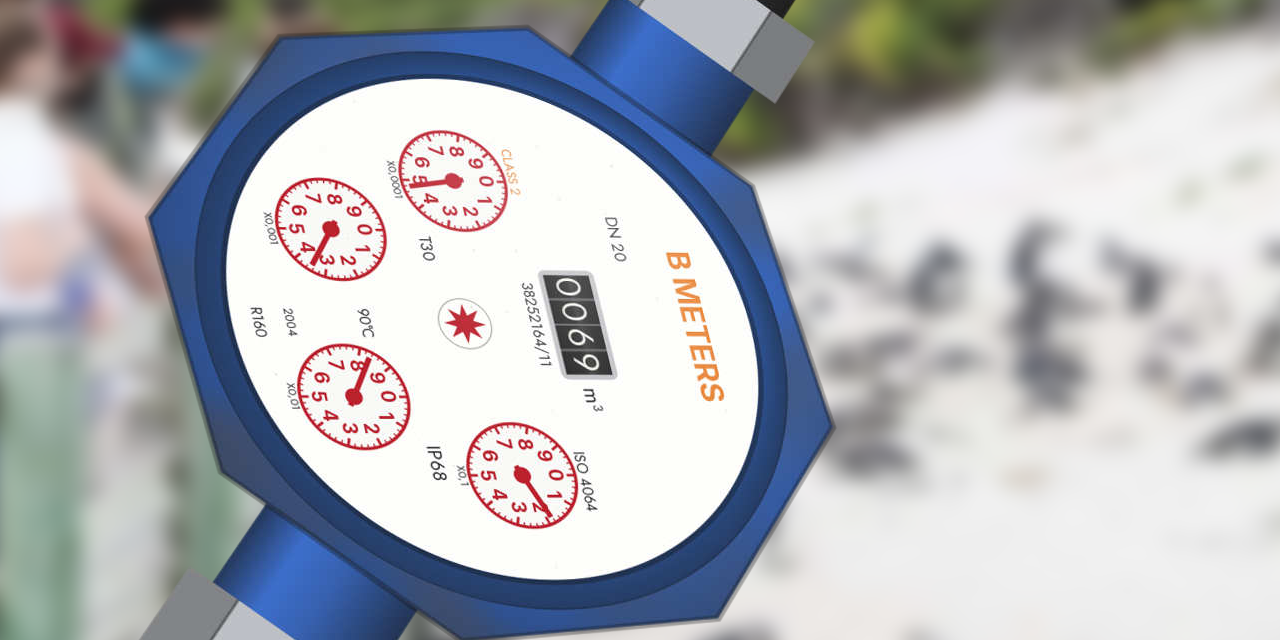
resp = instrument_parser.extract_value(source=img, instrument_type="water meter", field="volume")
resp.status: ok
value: 69.1834 m³
